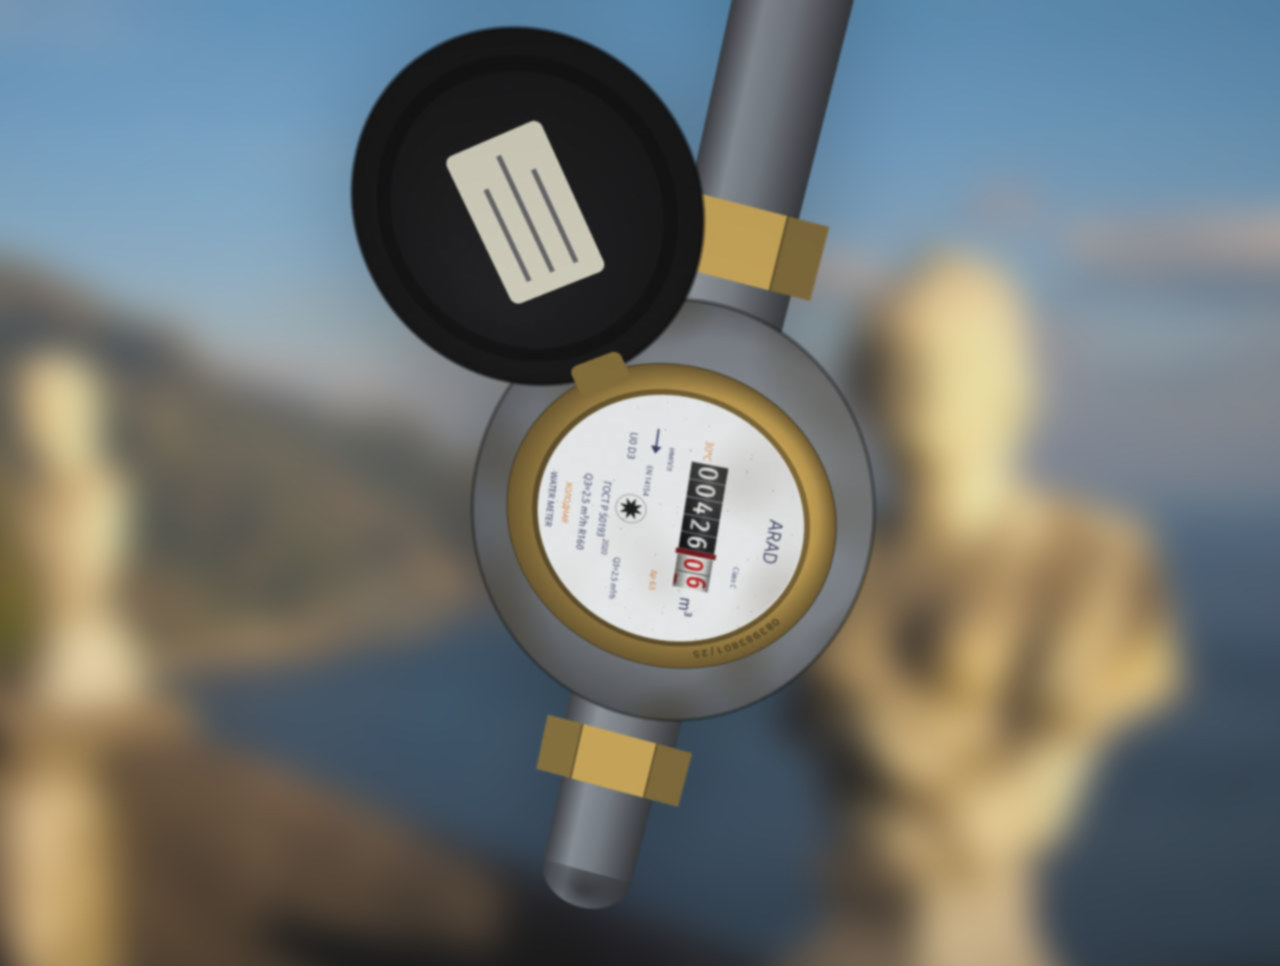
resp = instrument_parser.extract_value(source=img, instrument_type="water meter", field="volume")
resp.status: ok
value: 426.06 m³
